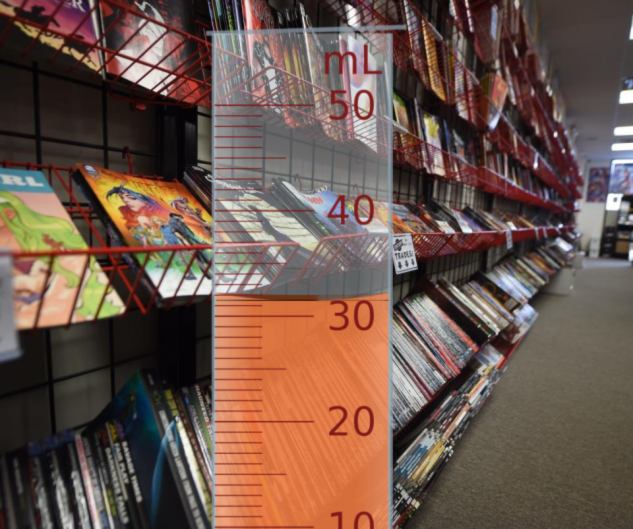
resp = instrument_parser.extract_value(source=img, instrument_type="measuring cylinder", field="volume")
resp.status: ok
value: 31.5 mL
